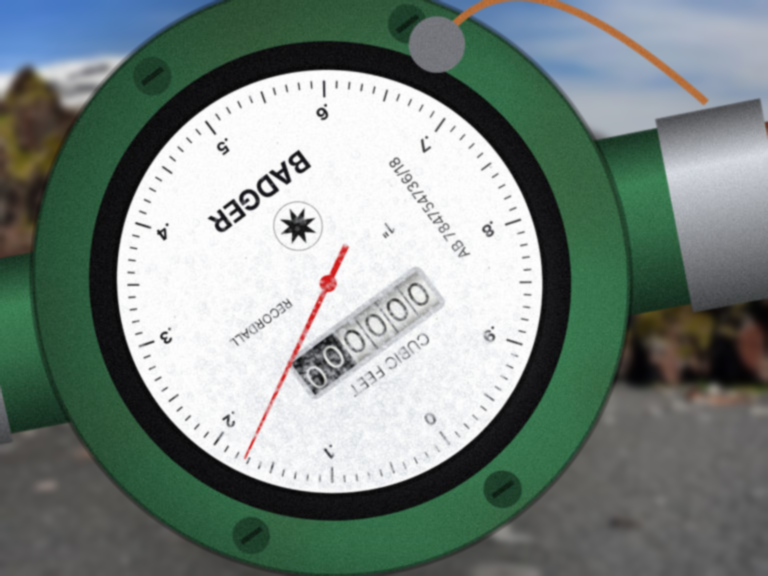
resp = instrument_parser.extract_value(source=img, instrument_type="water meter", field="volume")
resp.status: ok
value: 0.17 ft³
